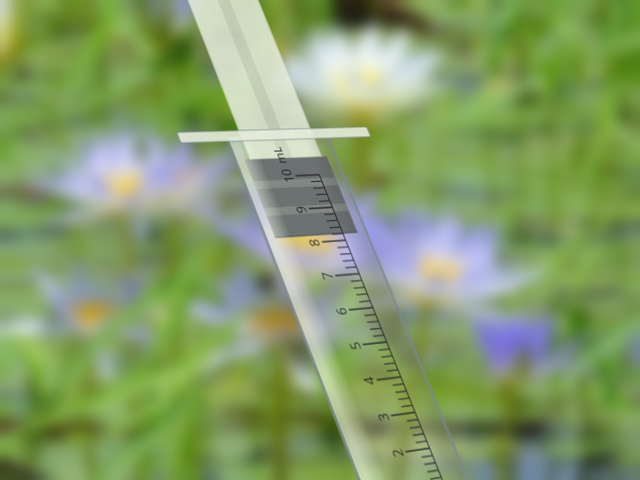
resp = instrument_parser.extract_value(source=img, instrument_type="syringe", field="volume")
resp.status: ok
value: 8.2 mL
